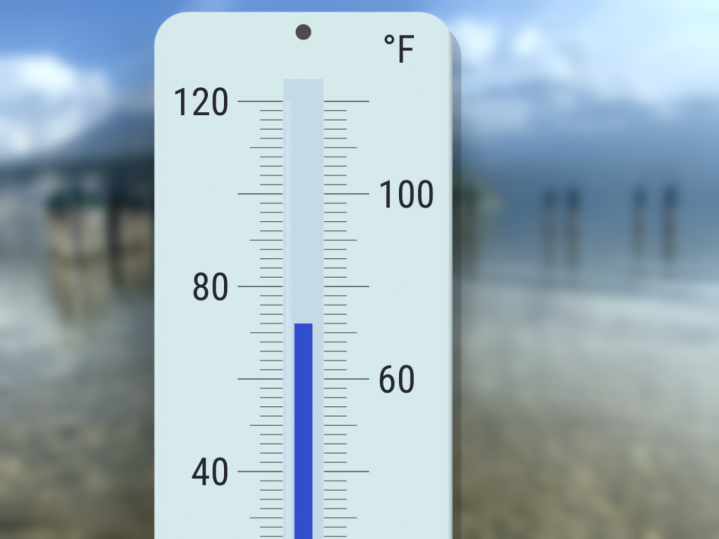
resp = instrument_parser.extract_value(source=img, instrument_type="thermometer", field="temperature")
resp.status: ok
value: 72 °F
